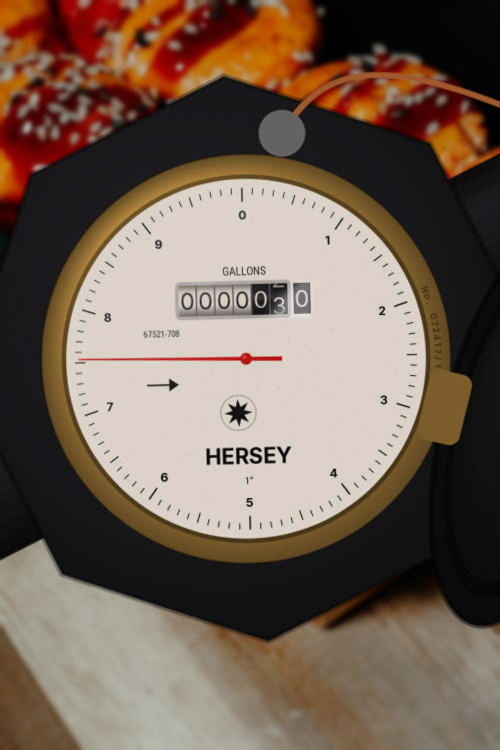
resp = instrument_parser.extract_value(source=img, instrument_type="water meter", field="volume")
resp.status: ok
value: 27.5 gal
